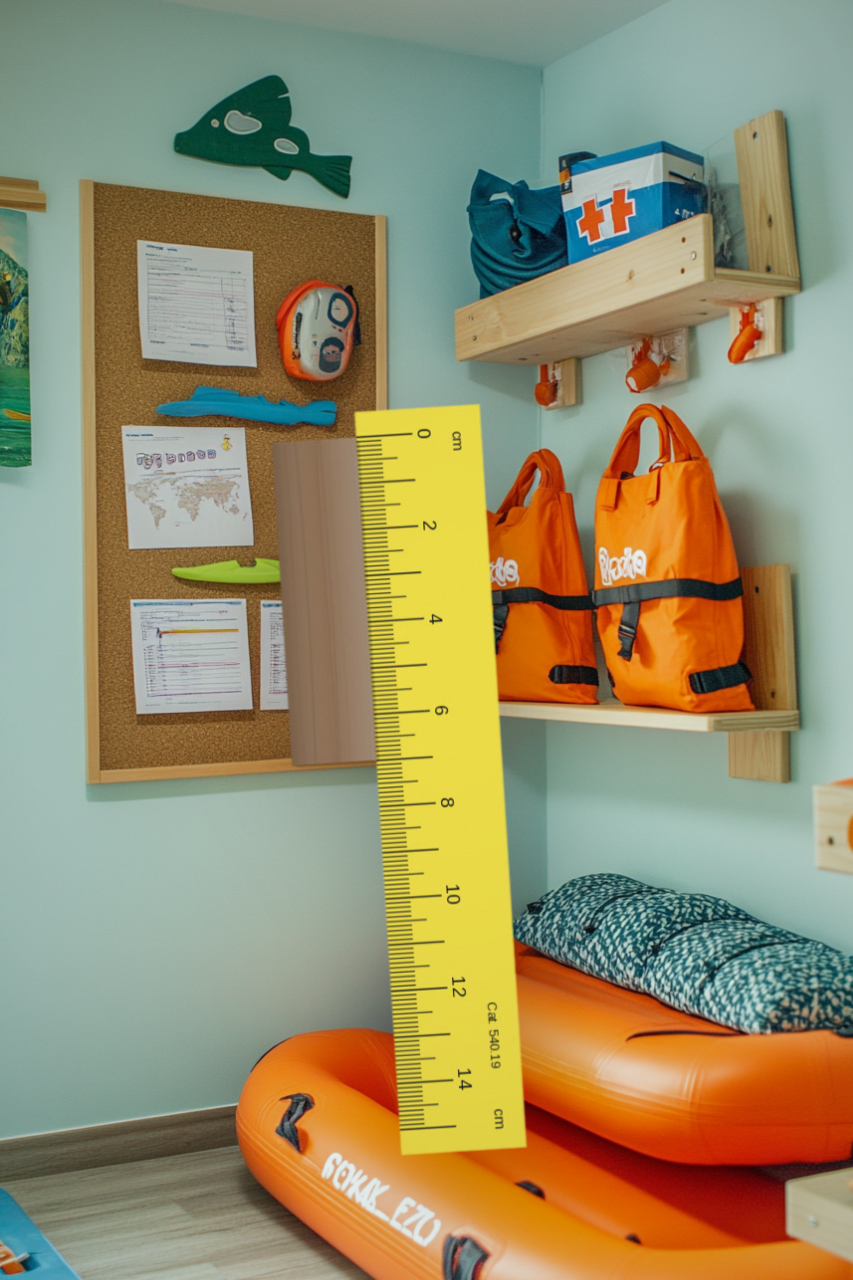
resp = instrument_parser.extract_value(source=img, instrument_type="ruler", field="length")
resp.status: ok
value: 7 cm
